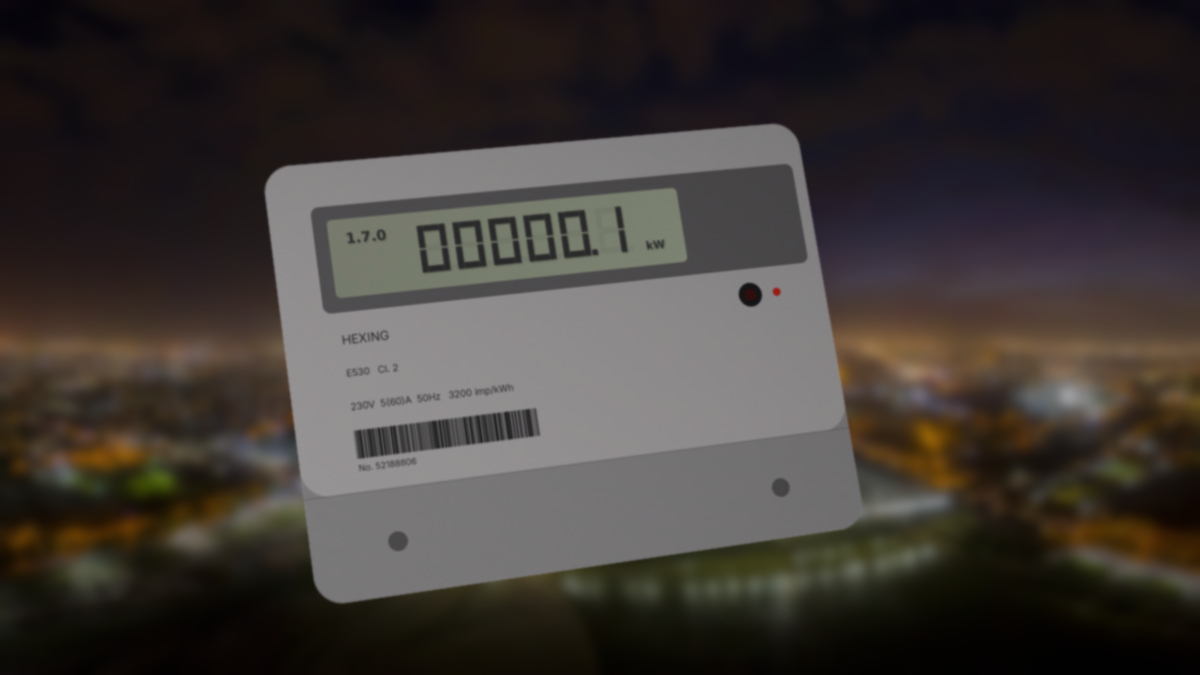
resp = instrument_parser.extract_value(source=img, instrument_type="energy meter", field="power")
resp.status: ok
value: 0.1 kW
